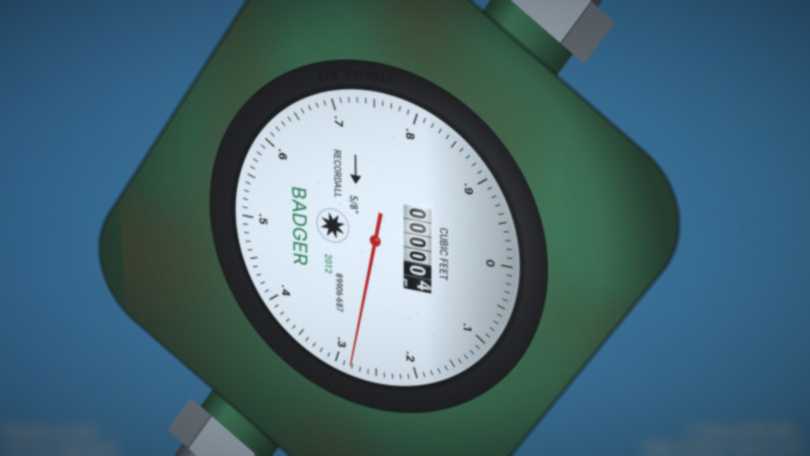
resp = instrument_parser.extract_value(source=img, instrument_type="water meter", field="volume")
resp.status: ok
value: 4.28 ft³
